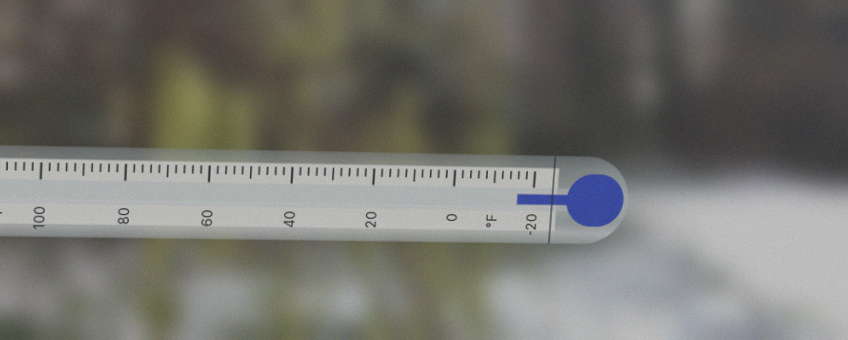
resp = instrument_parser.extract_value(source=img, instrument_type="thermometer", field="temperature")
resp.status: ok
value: -16 °F
